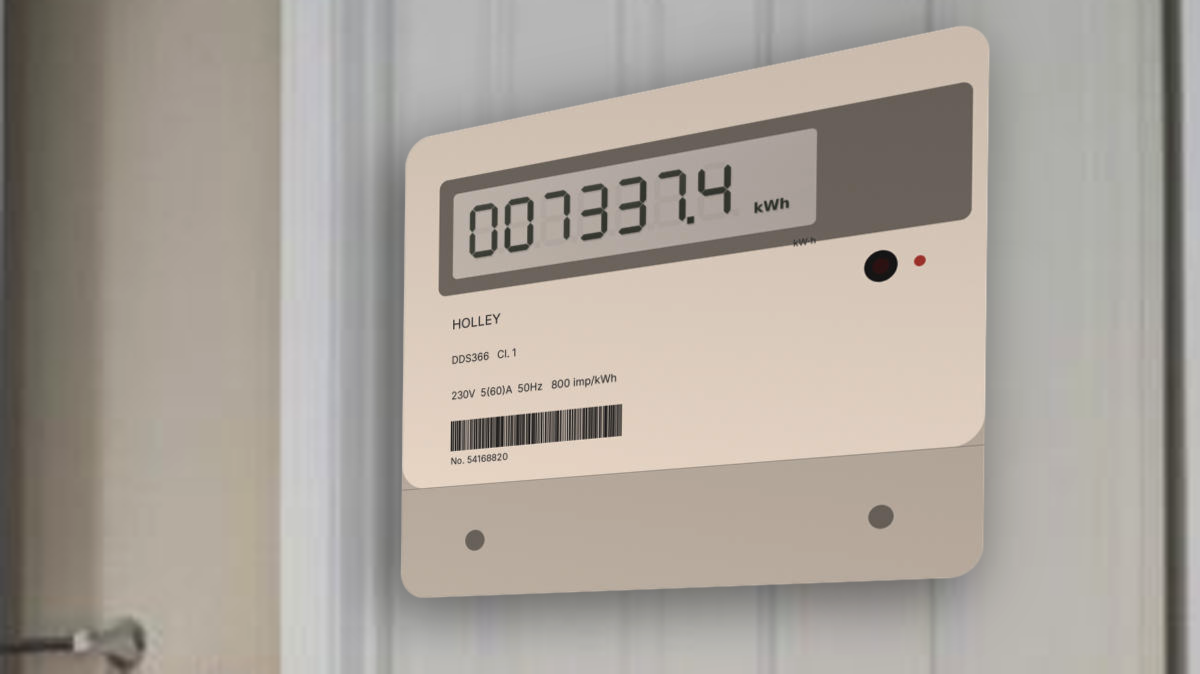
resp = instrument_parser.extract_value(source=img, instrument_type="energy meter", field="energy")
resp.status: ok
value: 7337.4 kWh
